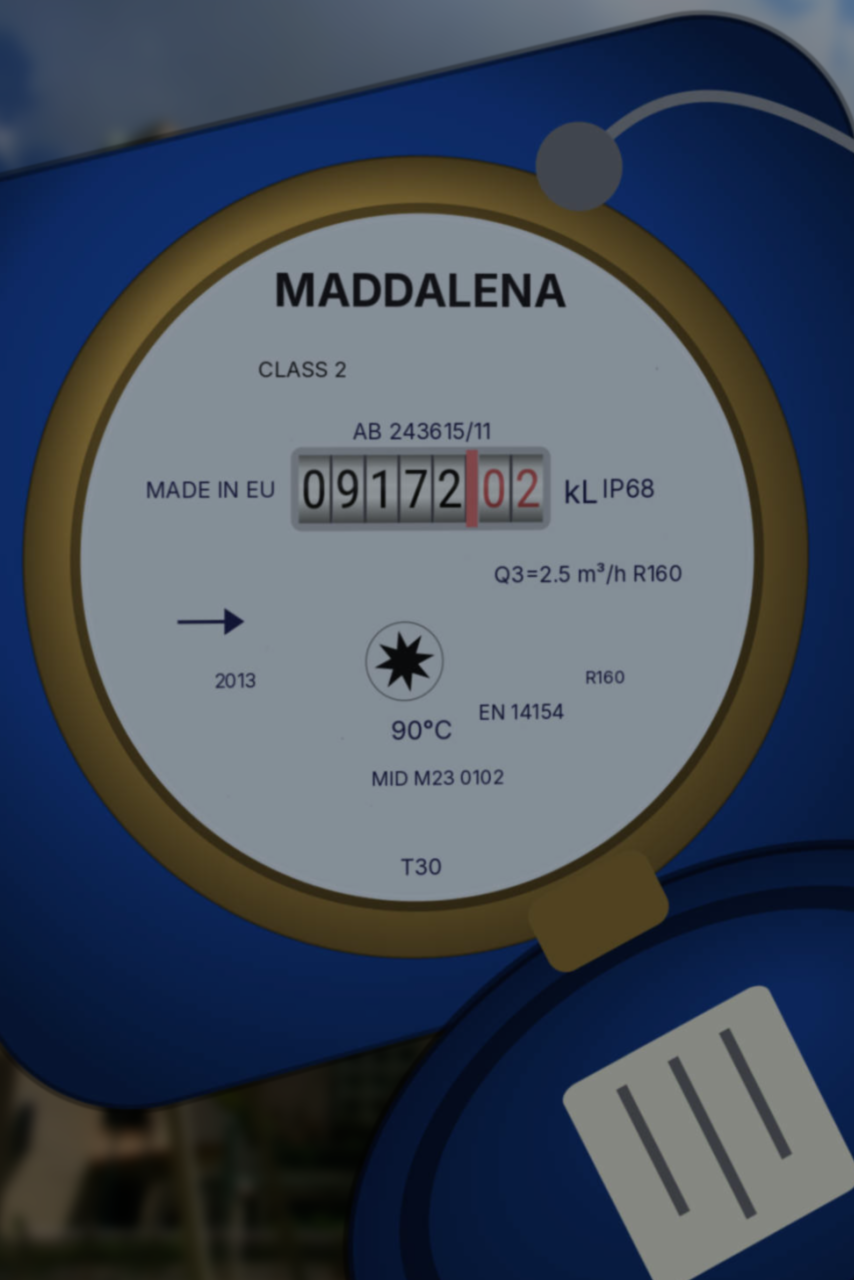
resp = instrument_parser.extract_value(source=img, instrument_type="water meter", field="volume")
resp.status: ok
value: 9172.02 kL
